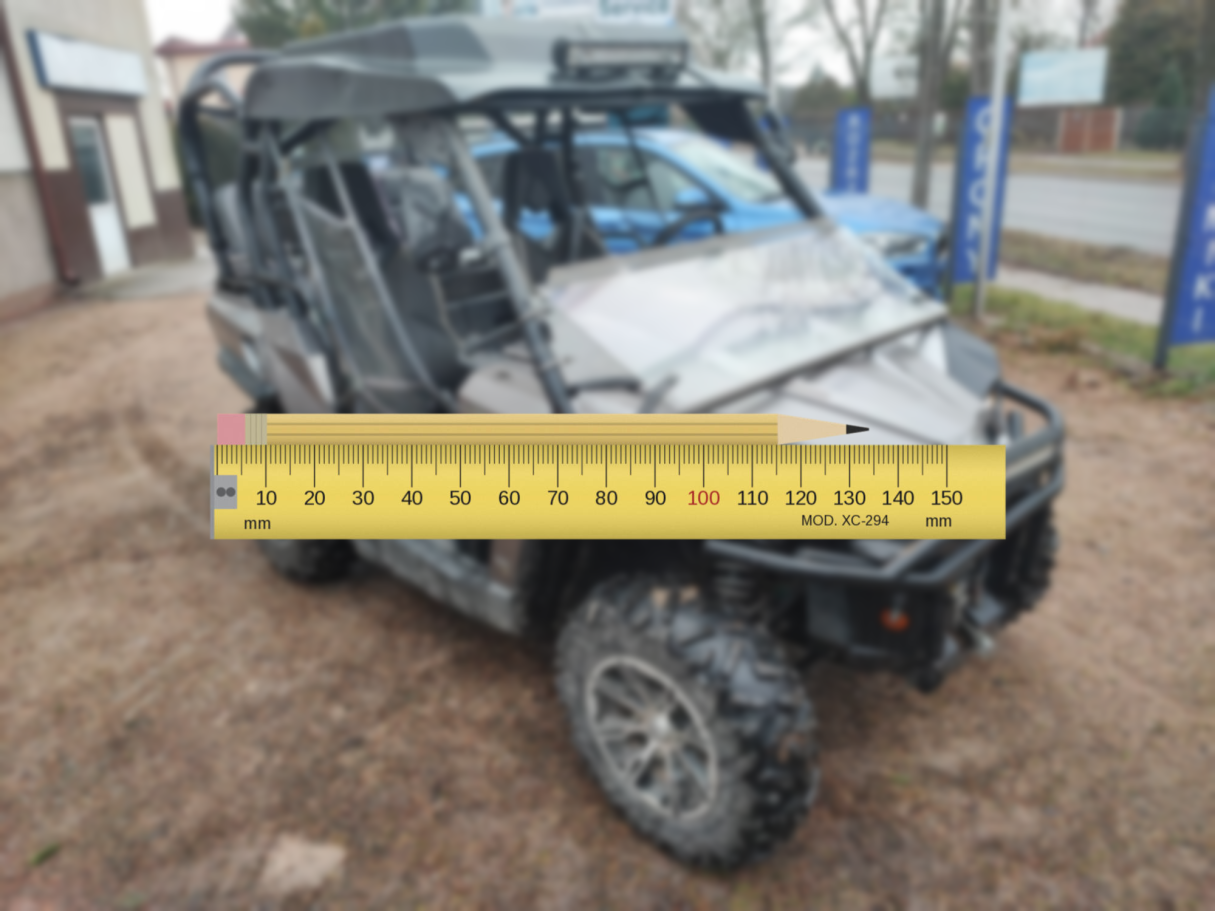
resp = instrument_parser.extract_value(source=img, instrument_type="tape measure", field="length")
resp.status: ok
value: 134 mm
